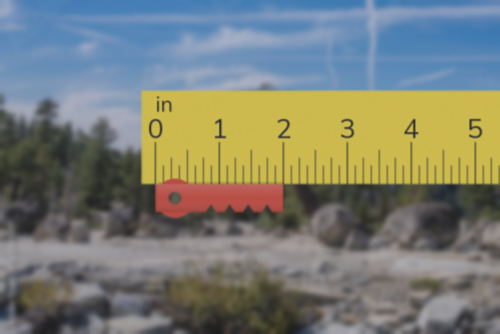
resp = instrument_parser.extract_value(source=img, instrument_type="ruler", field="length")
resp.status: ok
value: 2 in
